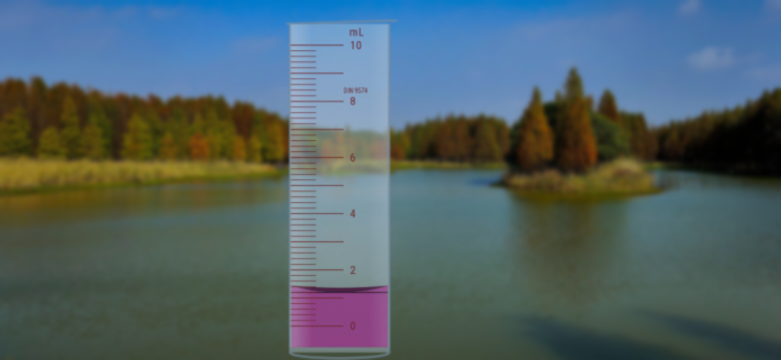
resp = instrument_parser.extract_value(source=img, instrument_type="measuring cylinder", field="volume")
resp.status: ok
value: 1.2 mL
